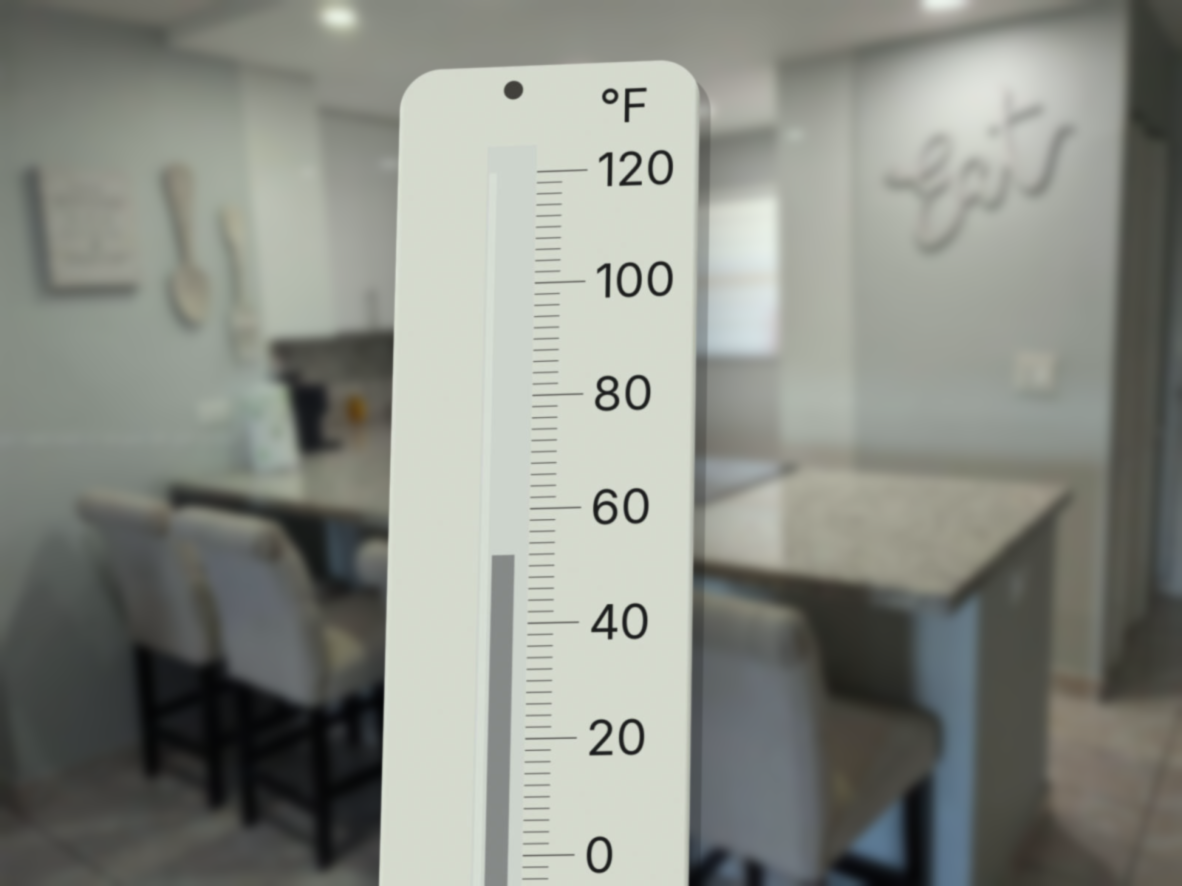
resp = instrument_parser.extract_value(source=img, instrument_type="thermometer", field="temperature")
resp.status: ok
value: 52 °F
